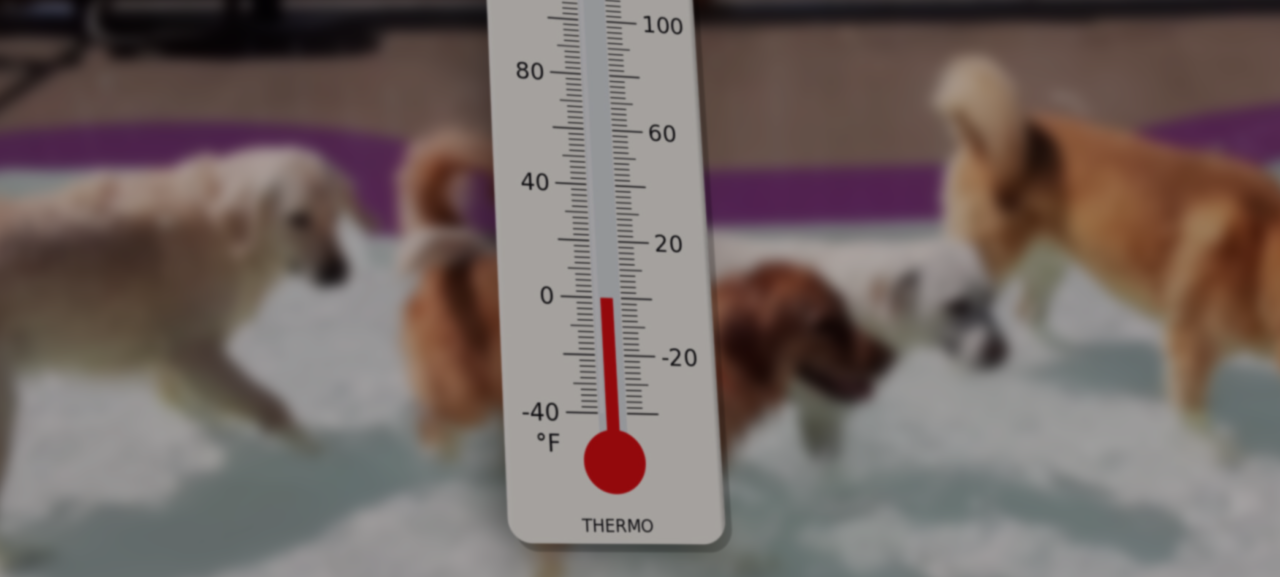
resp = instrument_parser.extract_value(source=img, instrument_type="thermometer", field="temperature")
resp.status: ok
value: 0 °F
